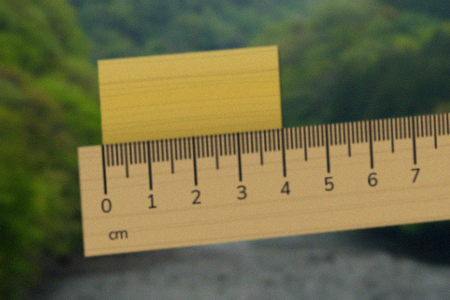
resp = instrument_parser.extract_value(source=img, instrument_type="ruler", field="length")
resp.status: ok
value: 4 cm
